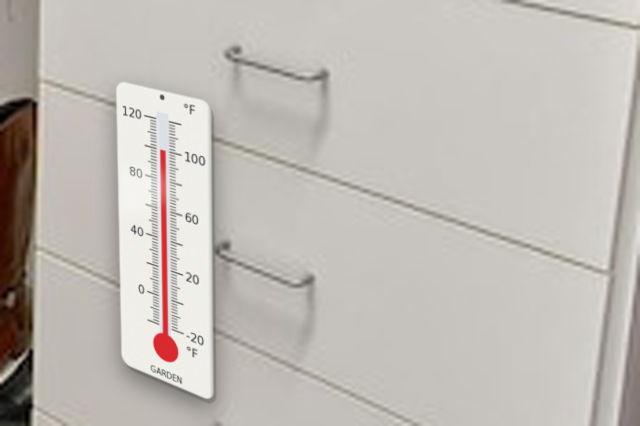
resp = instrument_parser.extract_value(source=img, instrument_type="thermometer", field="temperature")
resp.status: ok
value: 100 °F
